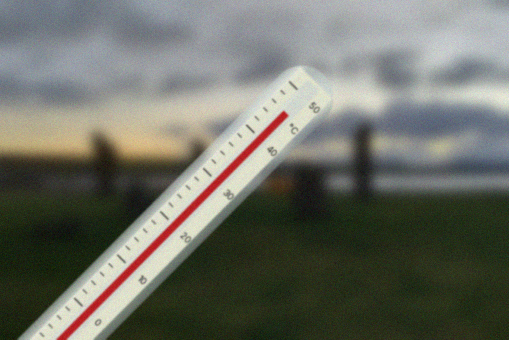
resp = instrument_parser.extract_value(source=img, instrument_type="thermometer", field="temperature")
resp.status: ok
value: 46 °C
